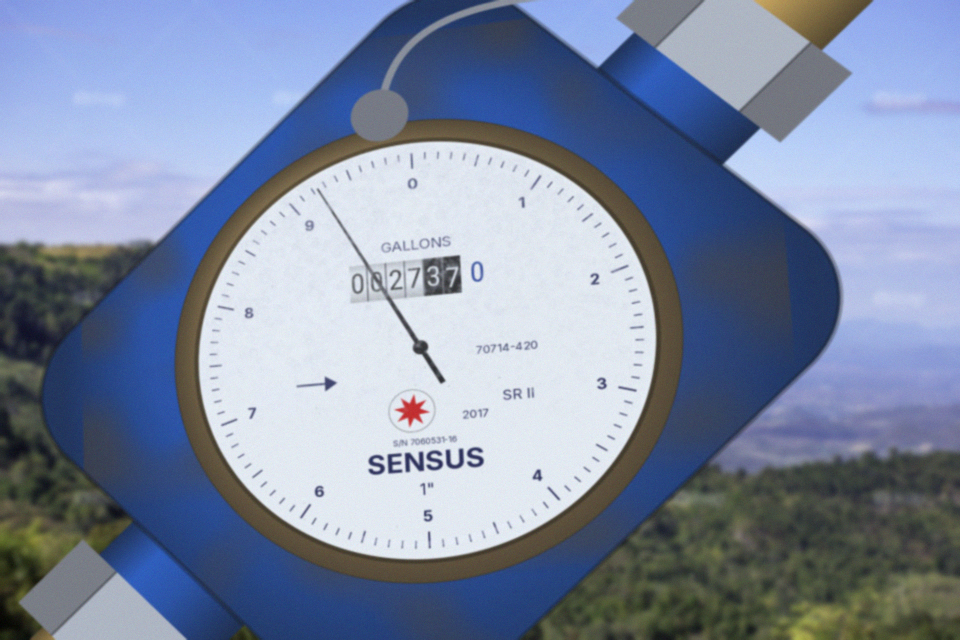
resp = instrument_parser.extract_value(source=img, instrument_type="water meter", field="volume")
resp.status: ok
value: 27369.2 gal
